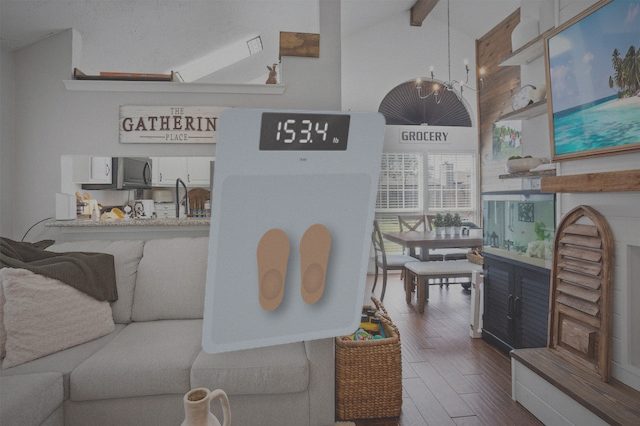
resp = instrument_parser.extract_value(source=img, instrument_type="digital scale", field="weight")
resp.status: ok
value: 153.4 lb
